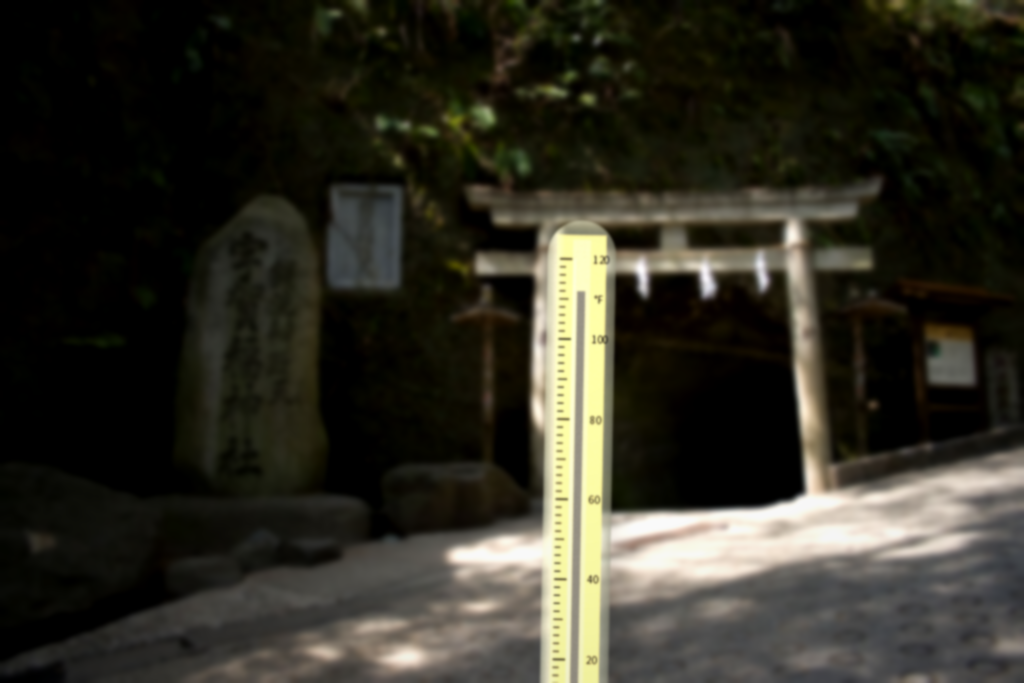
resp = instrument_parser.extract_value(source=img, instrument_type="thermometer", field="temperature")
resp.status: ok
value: 112 °F
